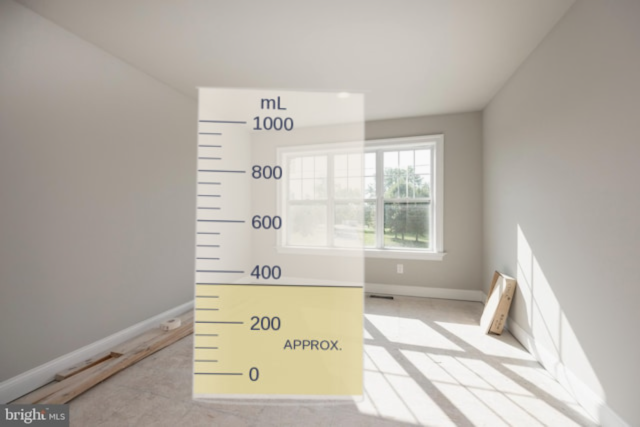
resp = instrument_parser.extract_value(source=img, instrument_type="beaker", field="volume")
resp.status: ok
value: 350 mL
